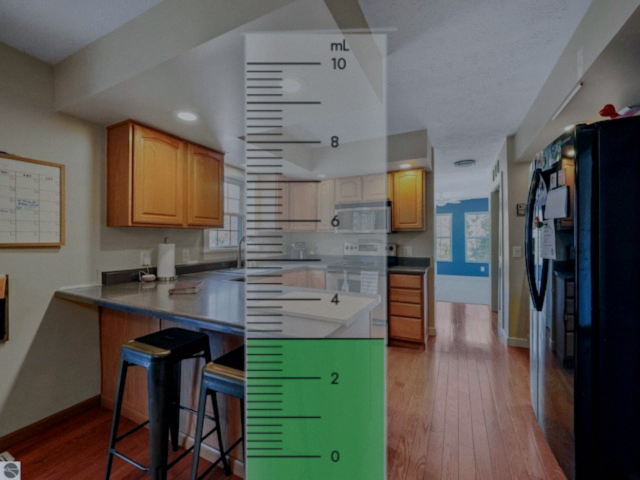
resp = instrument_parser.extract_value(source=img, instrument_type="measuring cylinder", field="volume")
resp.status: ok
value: 3 mL
